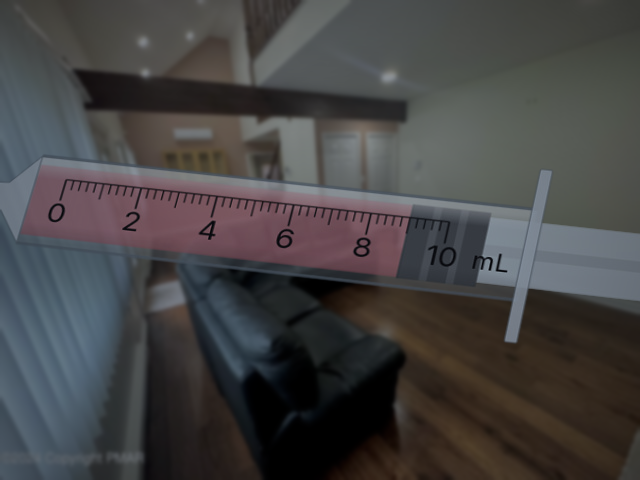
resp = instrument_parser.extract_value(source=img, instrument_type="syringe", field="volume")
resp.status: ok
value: 9 mL
